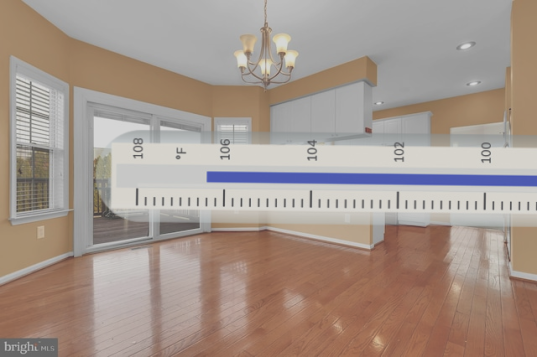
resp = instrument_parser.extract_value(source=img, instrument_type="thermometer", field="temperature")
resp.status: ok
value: 106.4 °F
